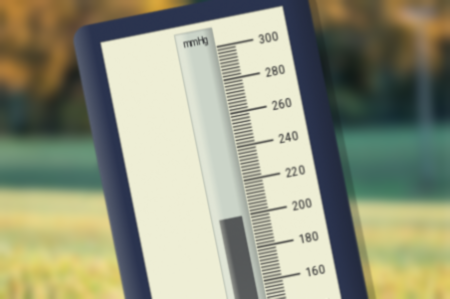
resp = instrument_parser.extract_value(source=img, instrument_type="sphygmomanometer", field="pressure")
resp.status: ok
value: 200 mmHg
